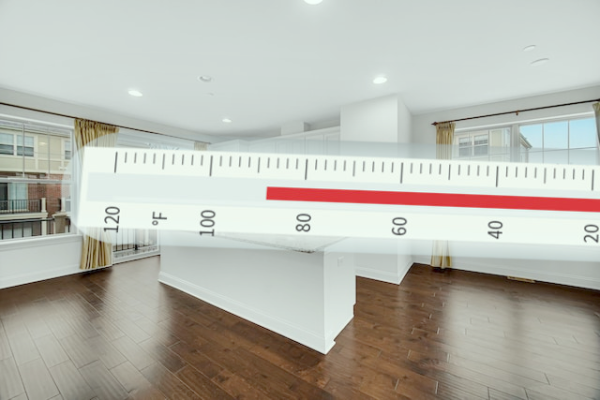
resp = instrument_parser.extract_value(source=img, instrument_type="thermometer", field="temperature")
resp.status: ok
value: 88 °F
